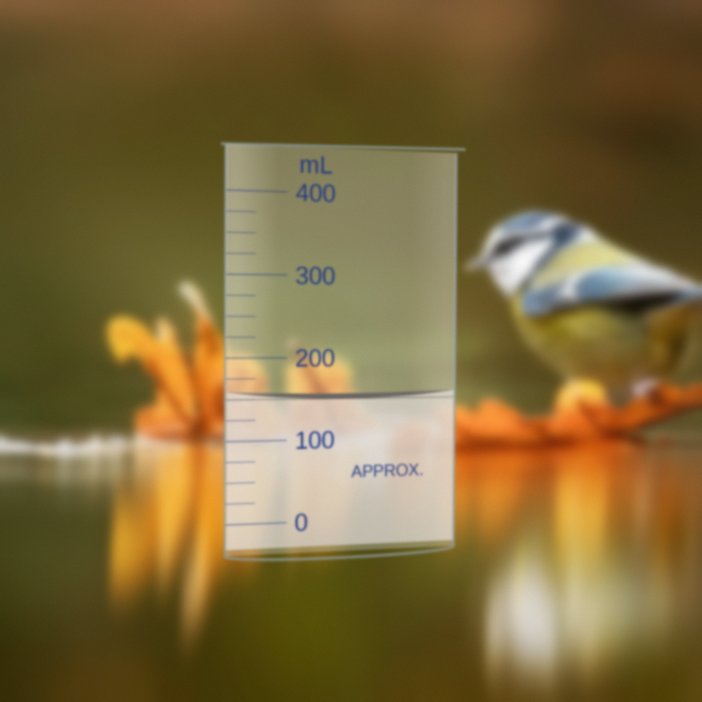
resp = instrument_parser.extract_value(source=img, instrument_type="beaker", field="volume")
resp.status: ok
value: 150 mL
